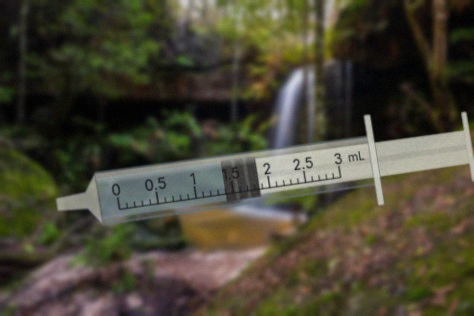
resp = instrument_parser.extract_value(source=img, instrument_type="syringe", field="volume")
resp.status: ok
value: 1.4 mL
